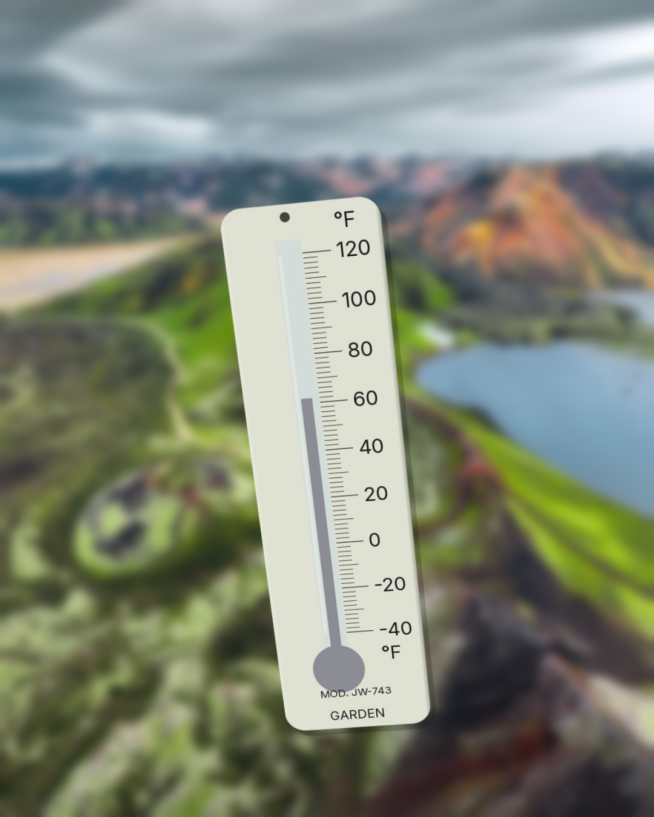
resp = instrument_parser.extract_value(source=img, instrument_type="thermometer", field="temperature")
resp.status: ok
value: 62 °F
